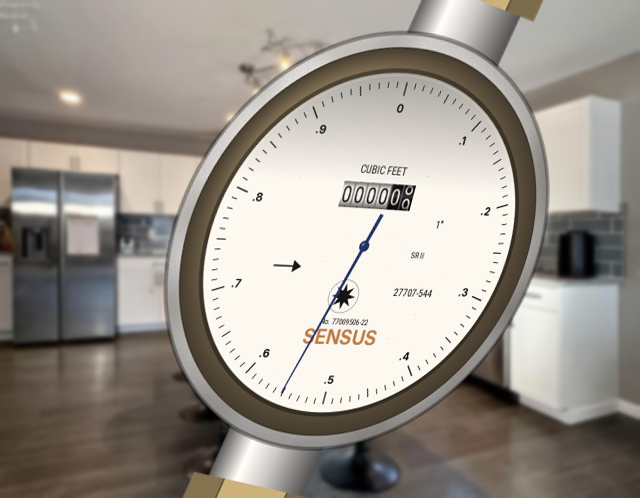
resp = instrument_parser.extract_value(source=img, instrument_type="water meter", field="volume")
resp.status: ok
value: 8.55 ft³
